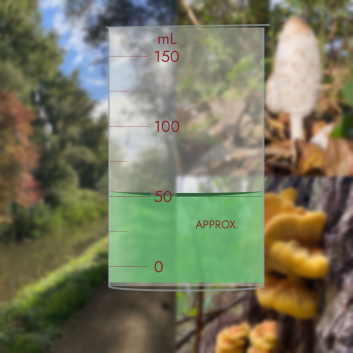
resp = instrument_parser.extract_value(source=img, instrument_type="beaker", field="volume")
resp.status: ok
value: 50 mL
